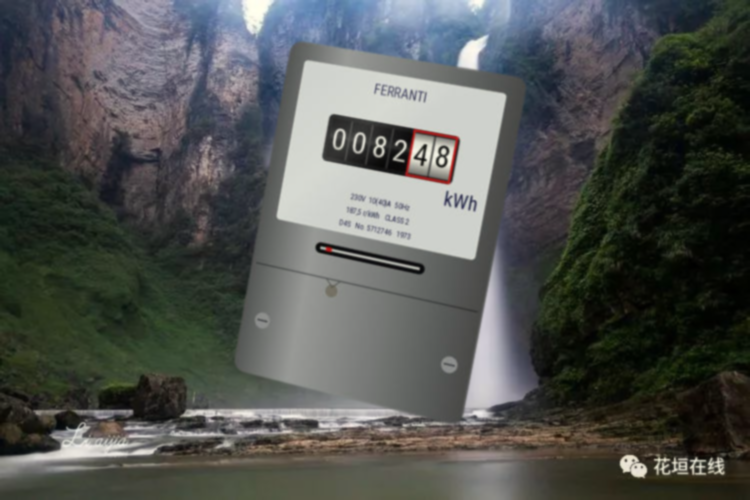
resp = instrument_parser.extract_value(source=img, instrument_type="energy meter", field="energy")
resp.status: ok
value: 82.48 kWh
